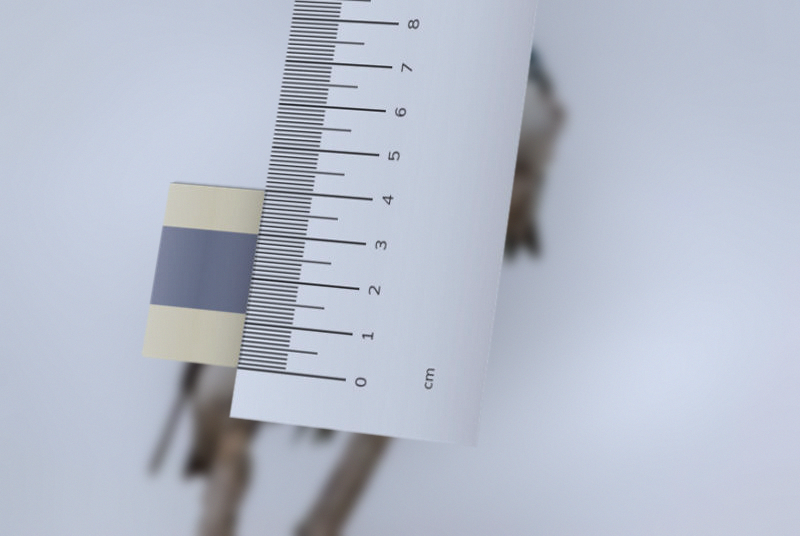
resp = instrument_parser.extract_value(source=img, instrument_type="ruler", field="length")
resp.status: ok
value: 4 cm
